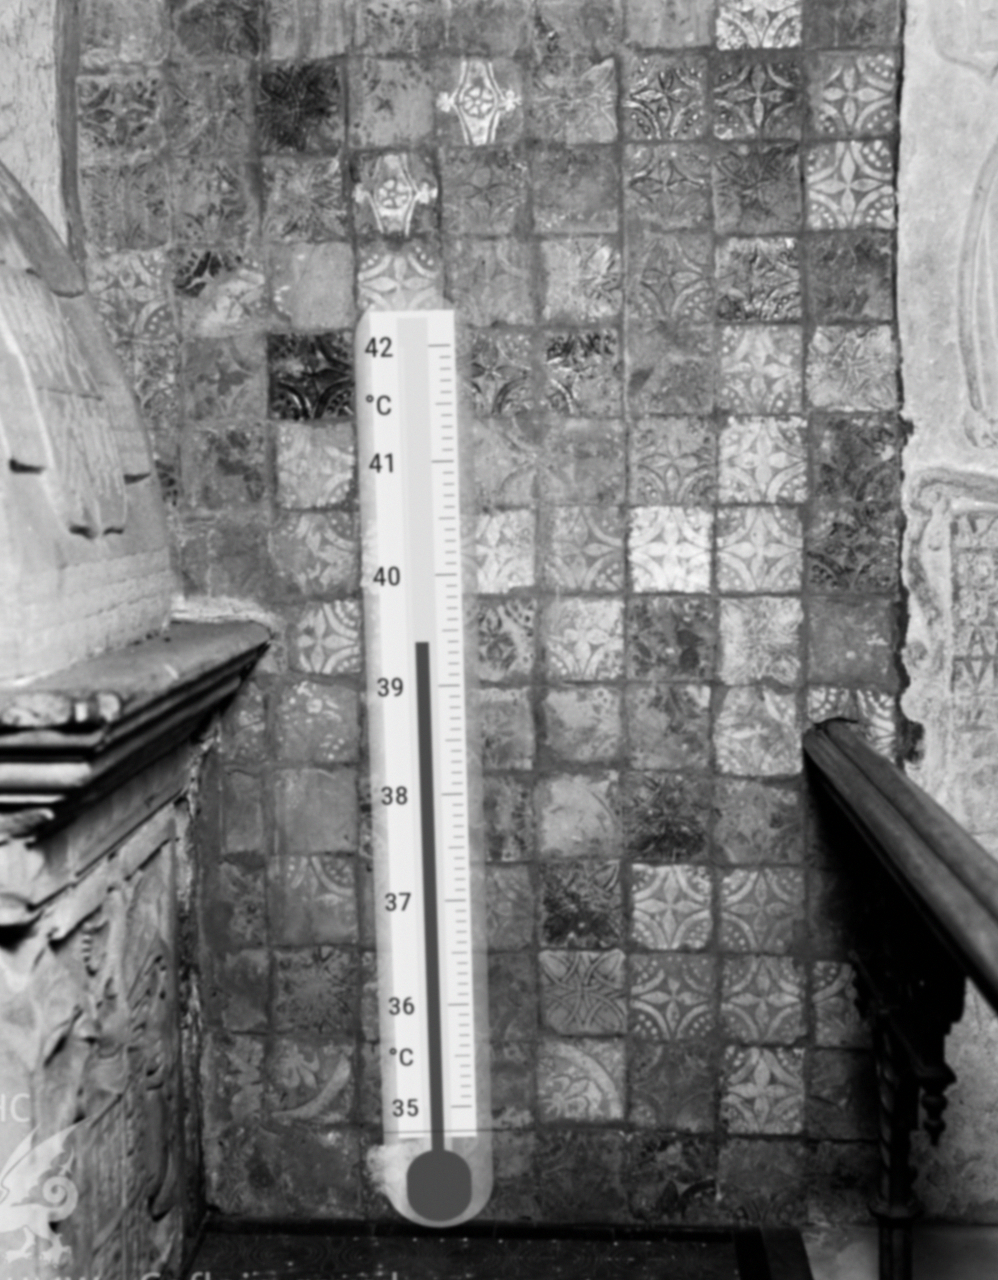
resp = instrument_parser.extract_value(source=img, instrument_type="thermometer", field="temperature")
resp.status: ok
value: 39.4 °C
